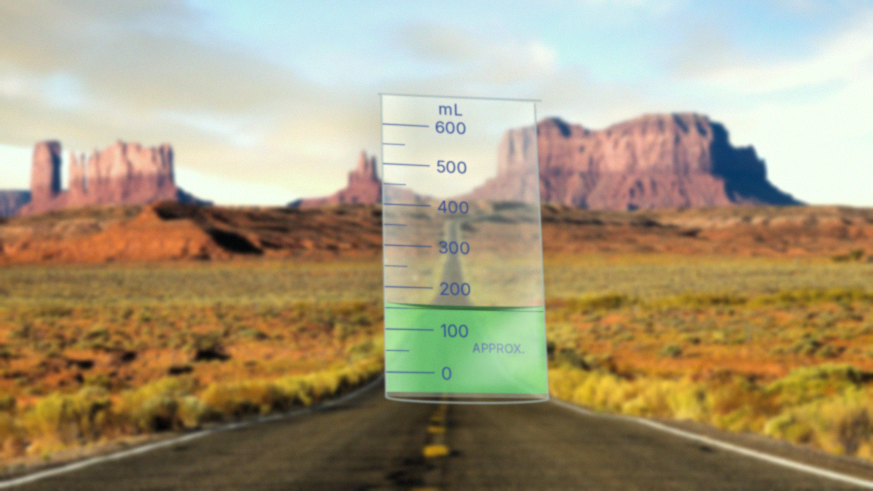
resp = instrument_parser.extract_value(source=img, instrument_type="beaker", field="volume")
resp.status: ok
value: 150 mL
